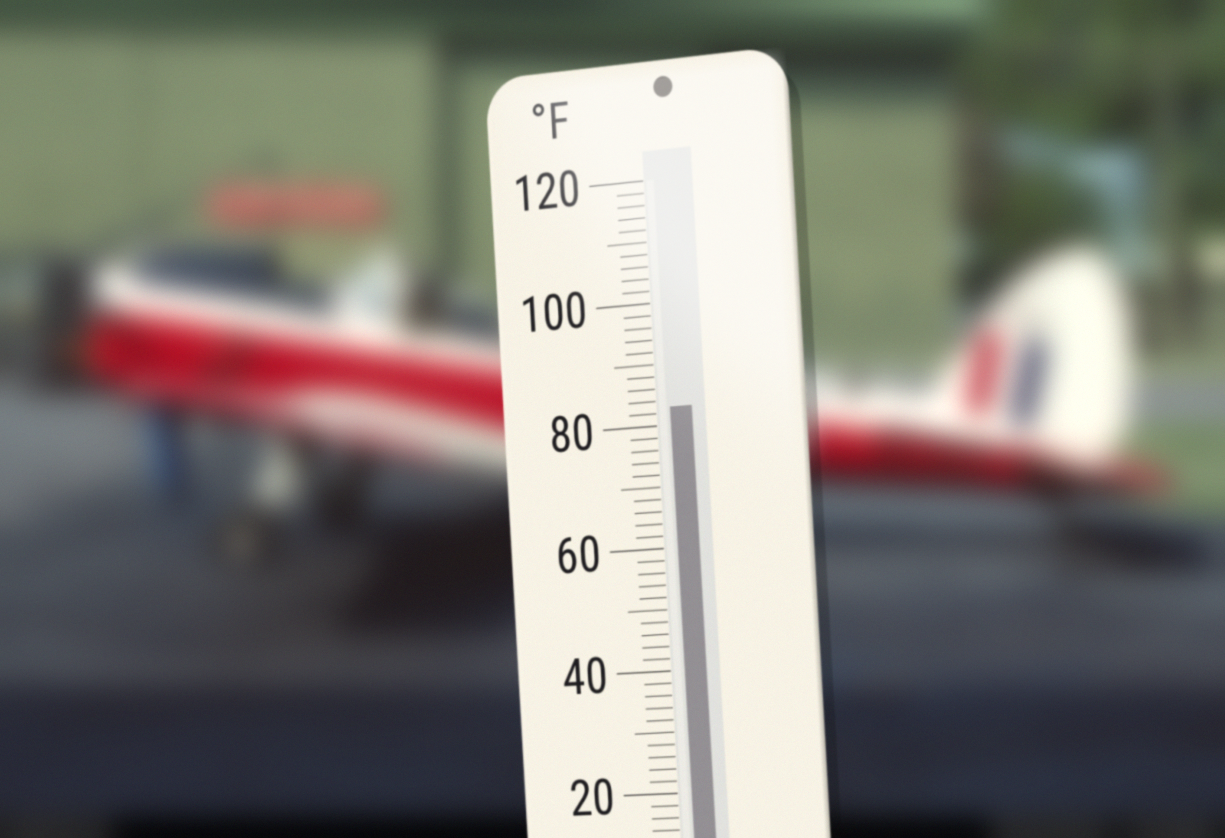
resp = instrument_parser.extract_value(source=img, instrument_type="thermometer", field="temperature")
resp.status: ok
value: 83 °F
